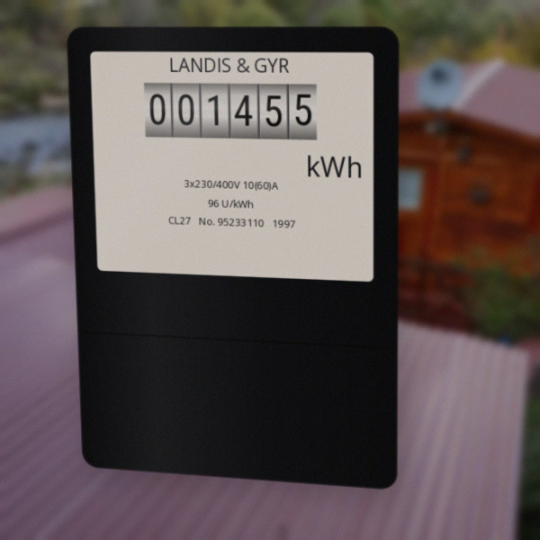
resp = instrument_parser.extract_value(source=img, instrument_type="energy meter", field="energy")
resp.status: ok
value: 1455 kWh
